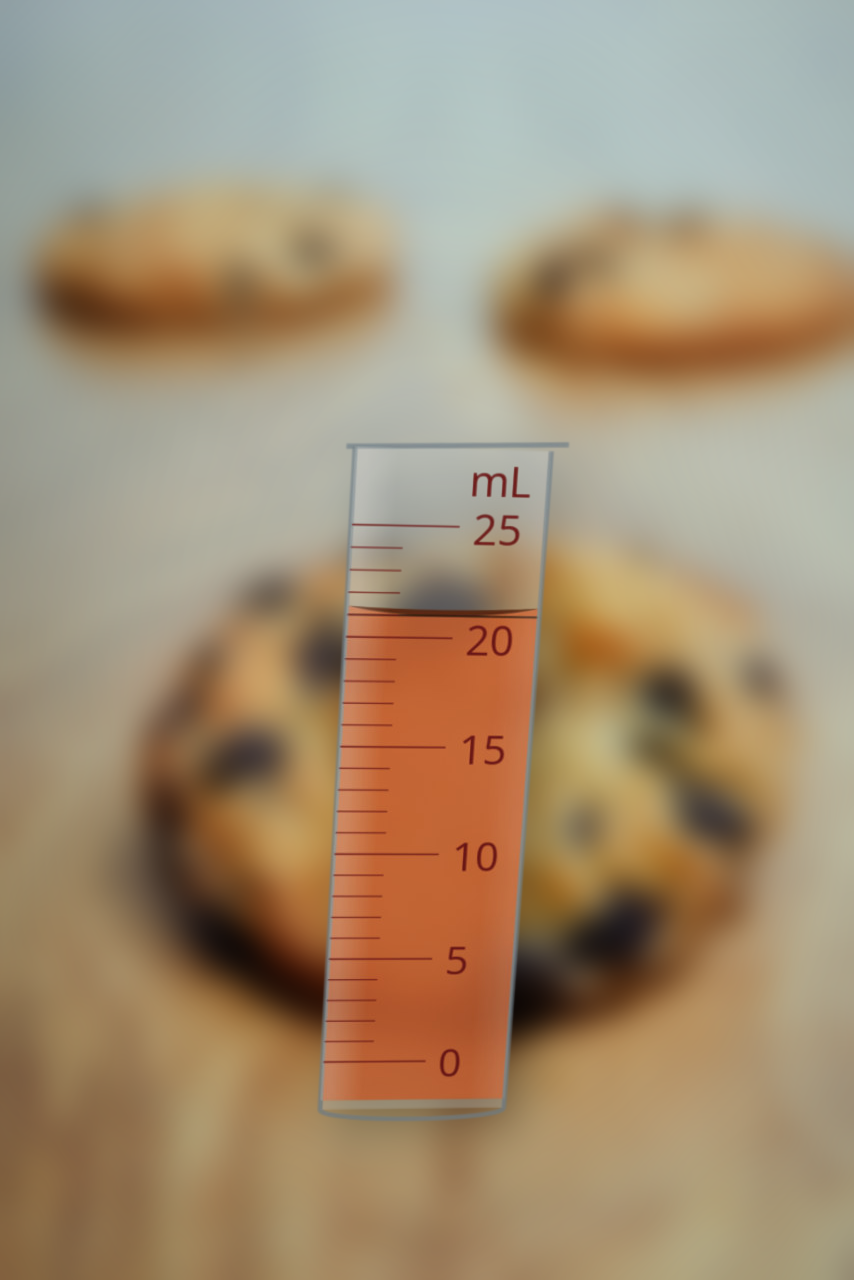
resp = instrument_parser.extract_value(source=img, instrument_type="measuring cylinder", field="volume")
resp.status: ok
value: 21 mL
